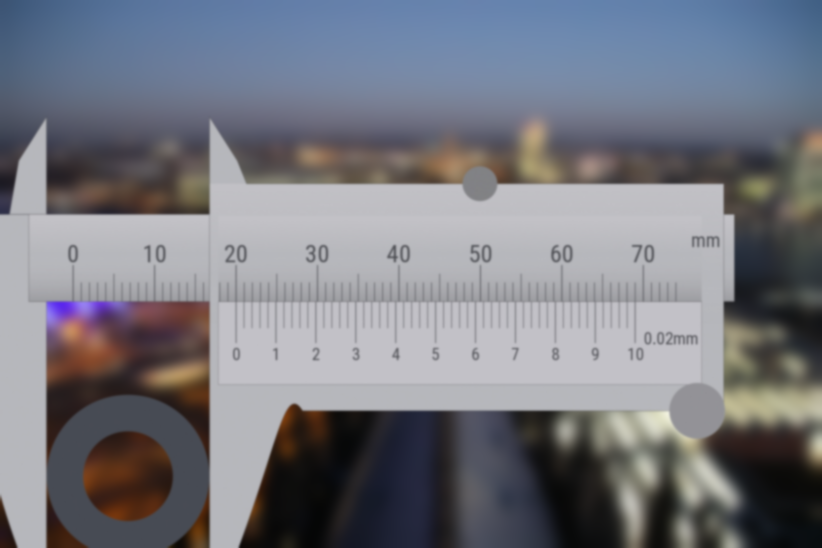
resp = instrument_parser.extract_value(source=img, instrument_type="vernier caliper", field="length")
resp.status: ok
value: 20.0 mm
